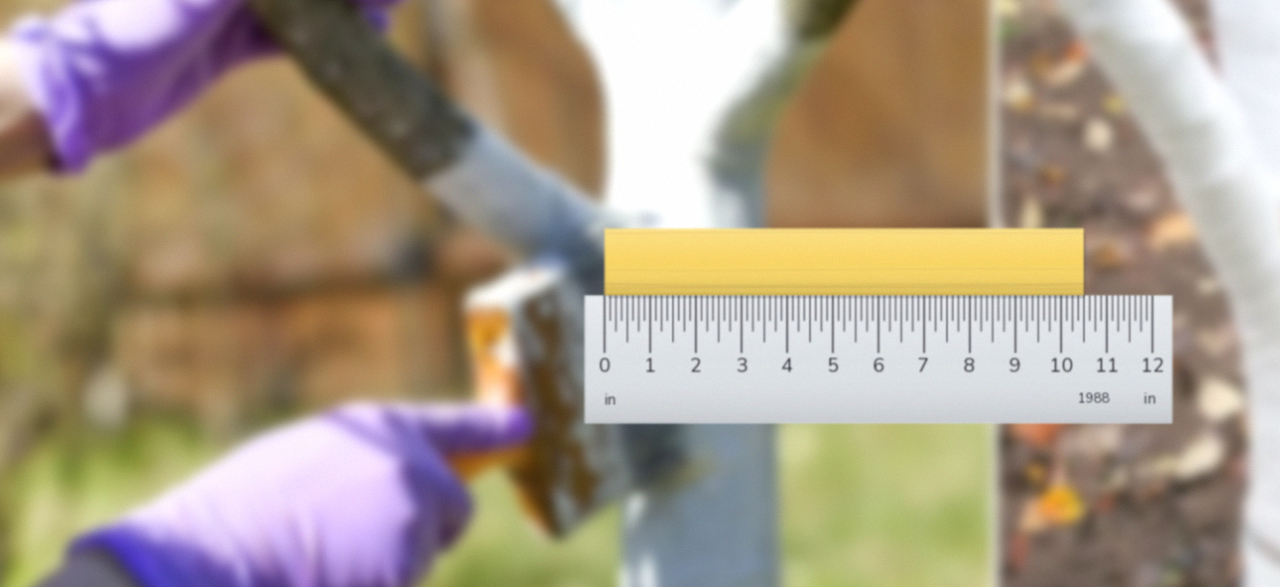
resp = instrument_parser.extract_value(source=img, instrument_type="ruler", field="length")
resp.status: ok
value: 10.5 in
